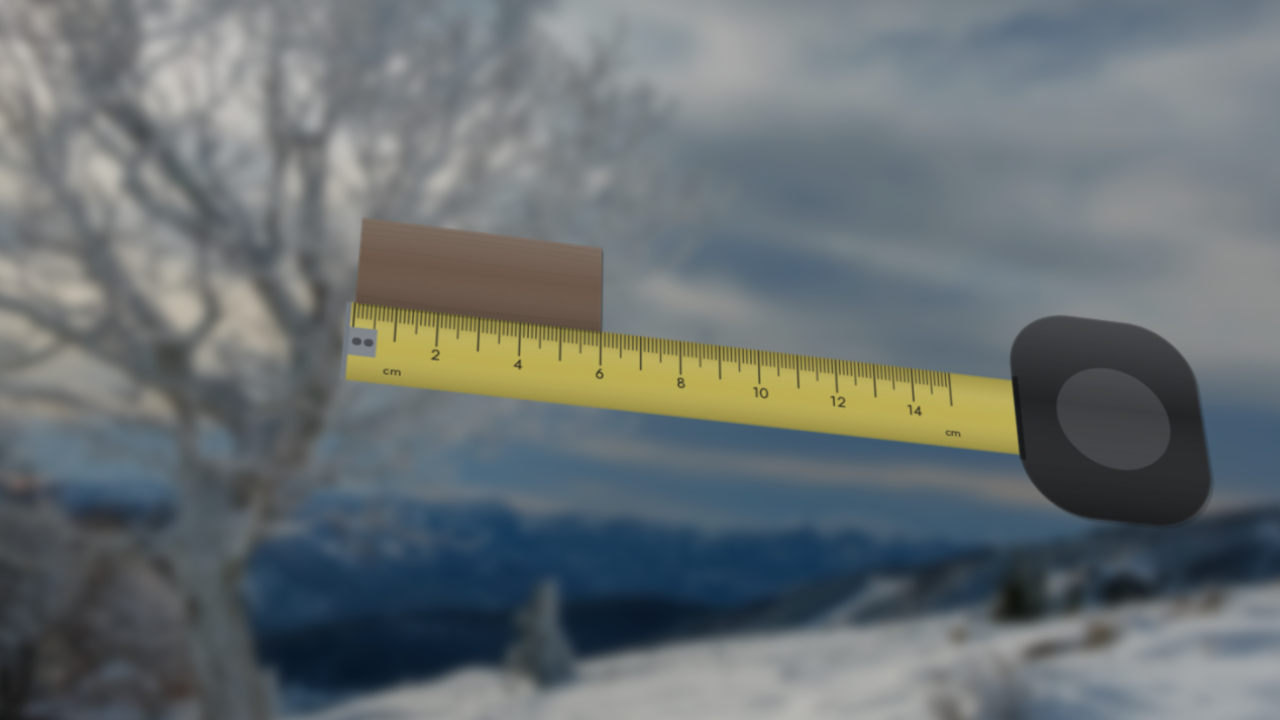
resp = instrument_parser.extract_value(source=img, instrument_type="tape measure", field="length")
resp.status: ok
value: 6 cm
